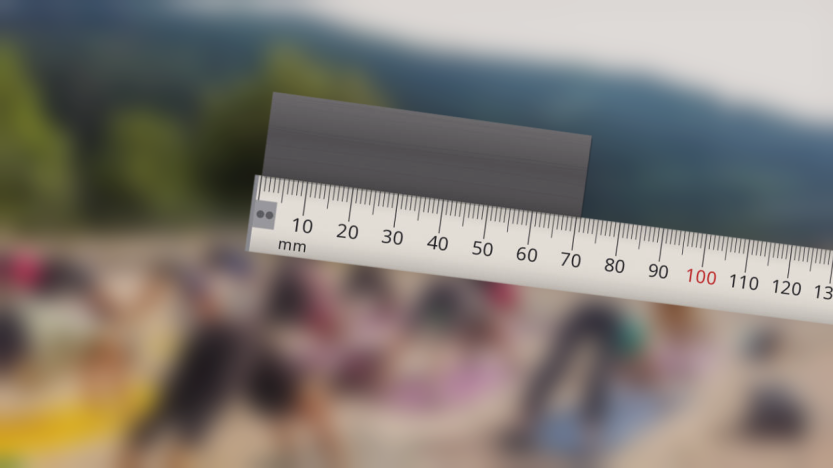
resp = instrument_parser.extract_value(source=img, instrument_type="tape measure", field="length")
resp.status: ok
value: 71 mm
